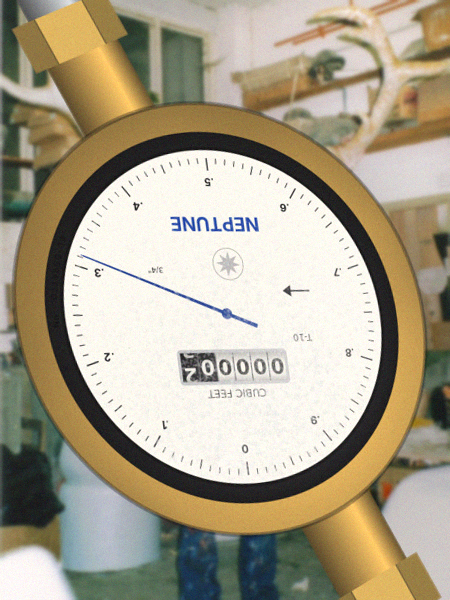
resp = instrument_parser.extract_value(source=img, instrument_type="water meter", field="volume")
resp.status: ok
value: 2.31 ft³
